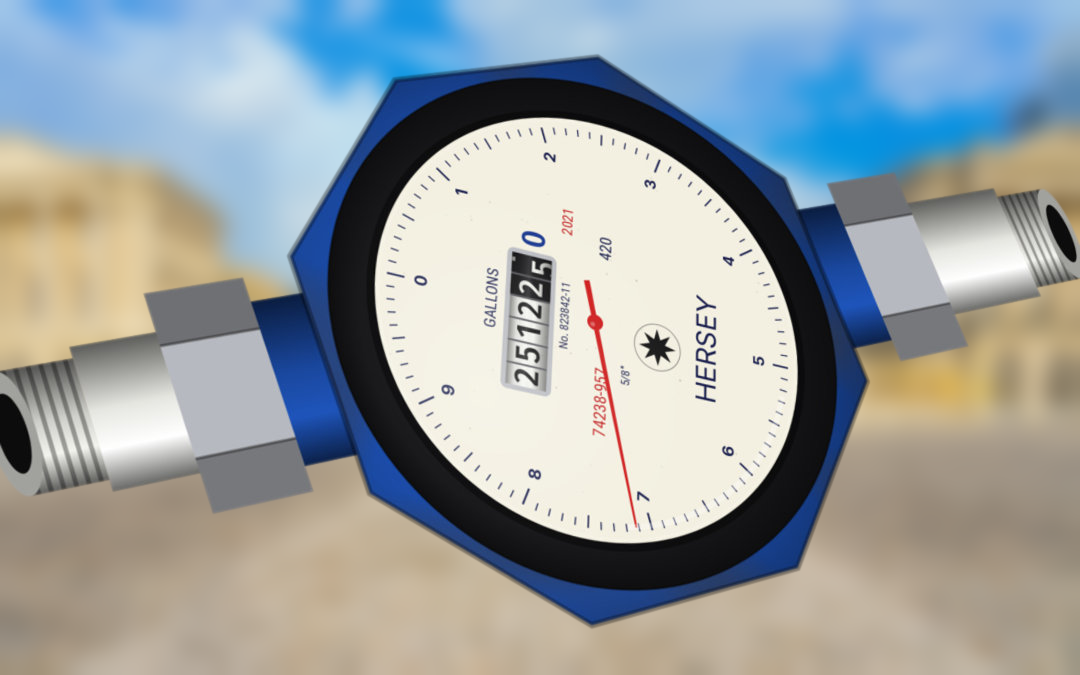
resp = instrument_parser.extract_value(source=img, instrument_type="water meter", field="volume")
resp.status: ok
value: 2512247.1 gal
